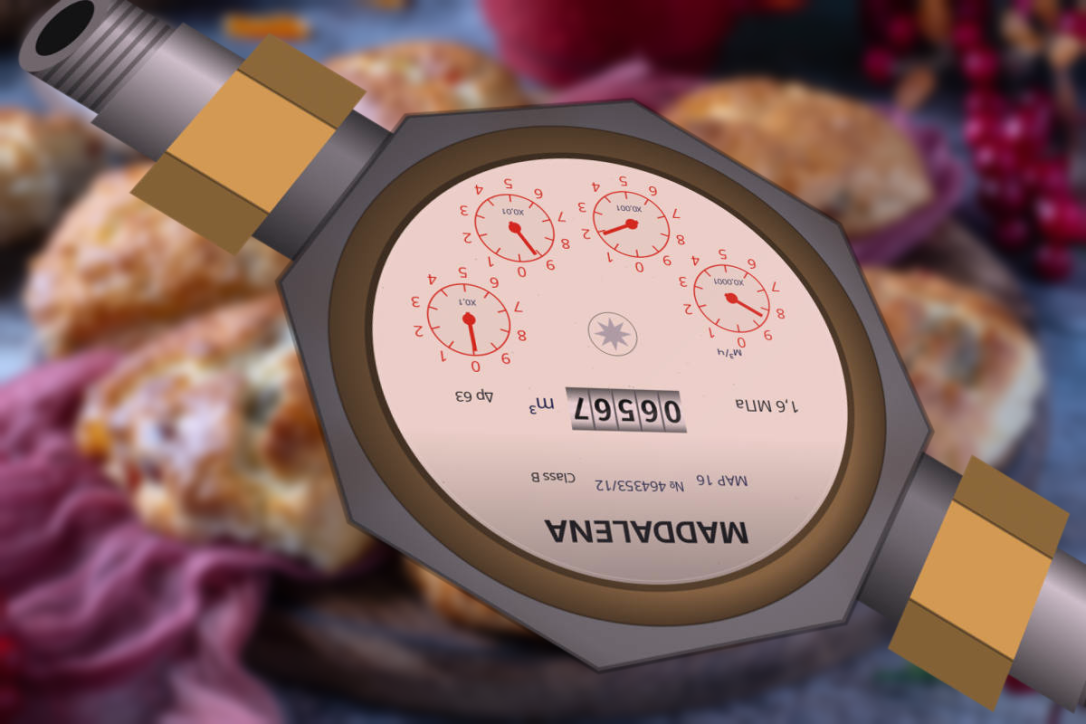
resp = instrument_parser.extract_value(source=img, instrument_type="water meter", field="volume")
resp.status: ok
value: 6566.9918 m³
